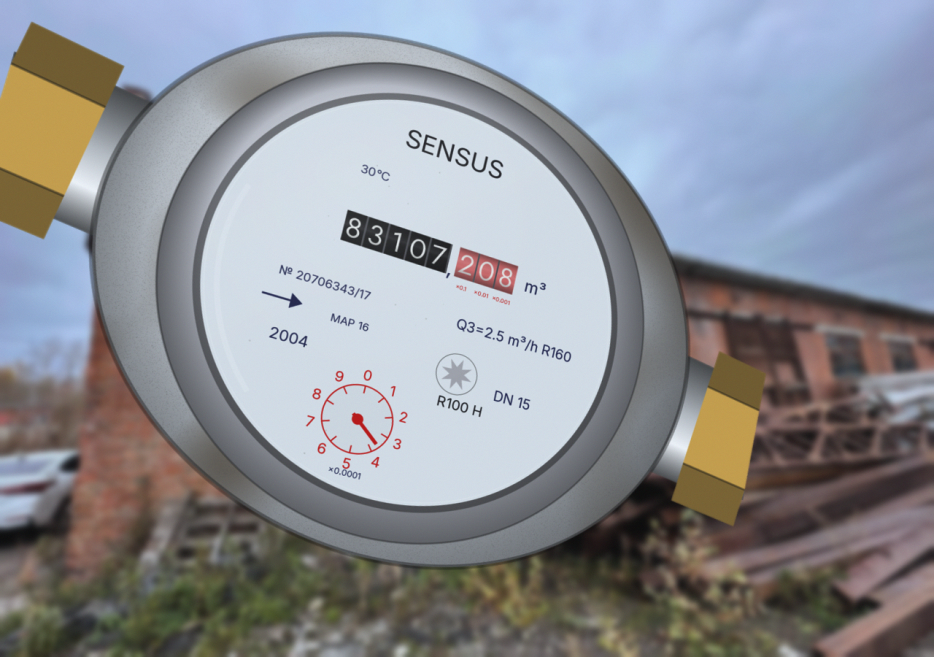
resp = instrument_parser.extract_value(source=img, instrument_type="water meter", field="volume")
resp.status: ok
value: 83107.2083 m³
